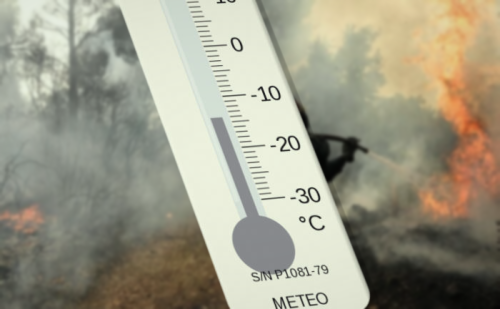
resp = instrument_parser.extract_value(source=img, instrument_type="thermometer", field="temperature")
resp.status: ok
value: -14 °C
